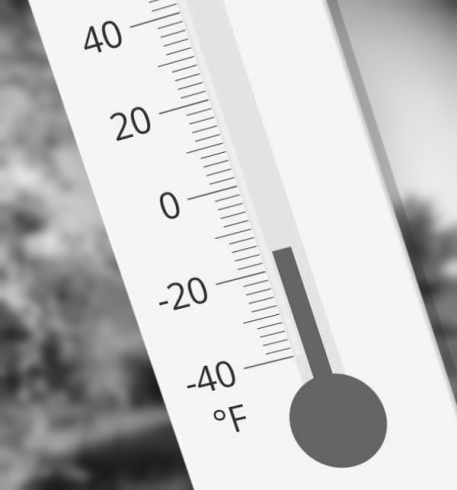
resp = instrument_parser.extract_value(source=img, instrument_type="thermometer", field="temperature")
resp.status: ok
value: -16 °F
